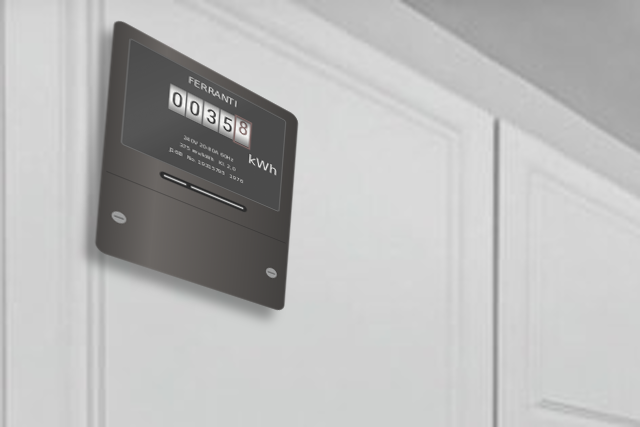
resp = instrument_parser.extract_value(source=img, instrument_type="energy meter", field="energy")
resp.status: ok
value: 35.8 kWh
